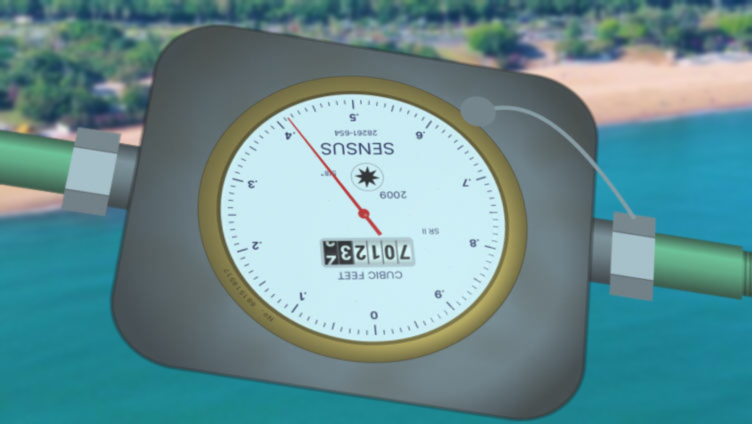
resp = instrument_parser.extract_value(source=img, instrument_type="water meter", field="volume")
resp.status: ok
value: 701232.41 ft³
